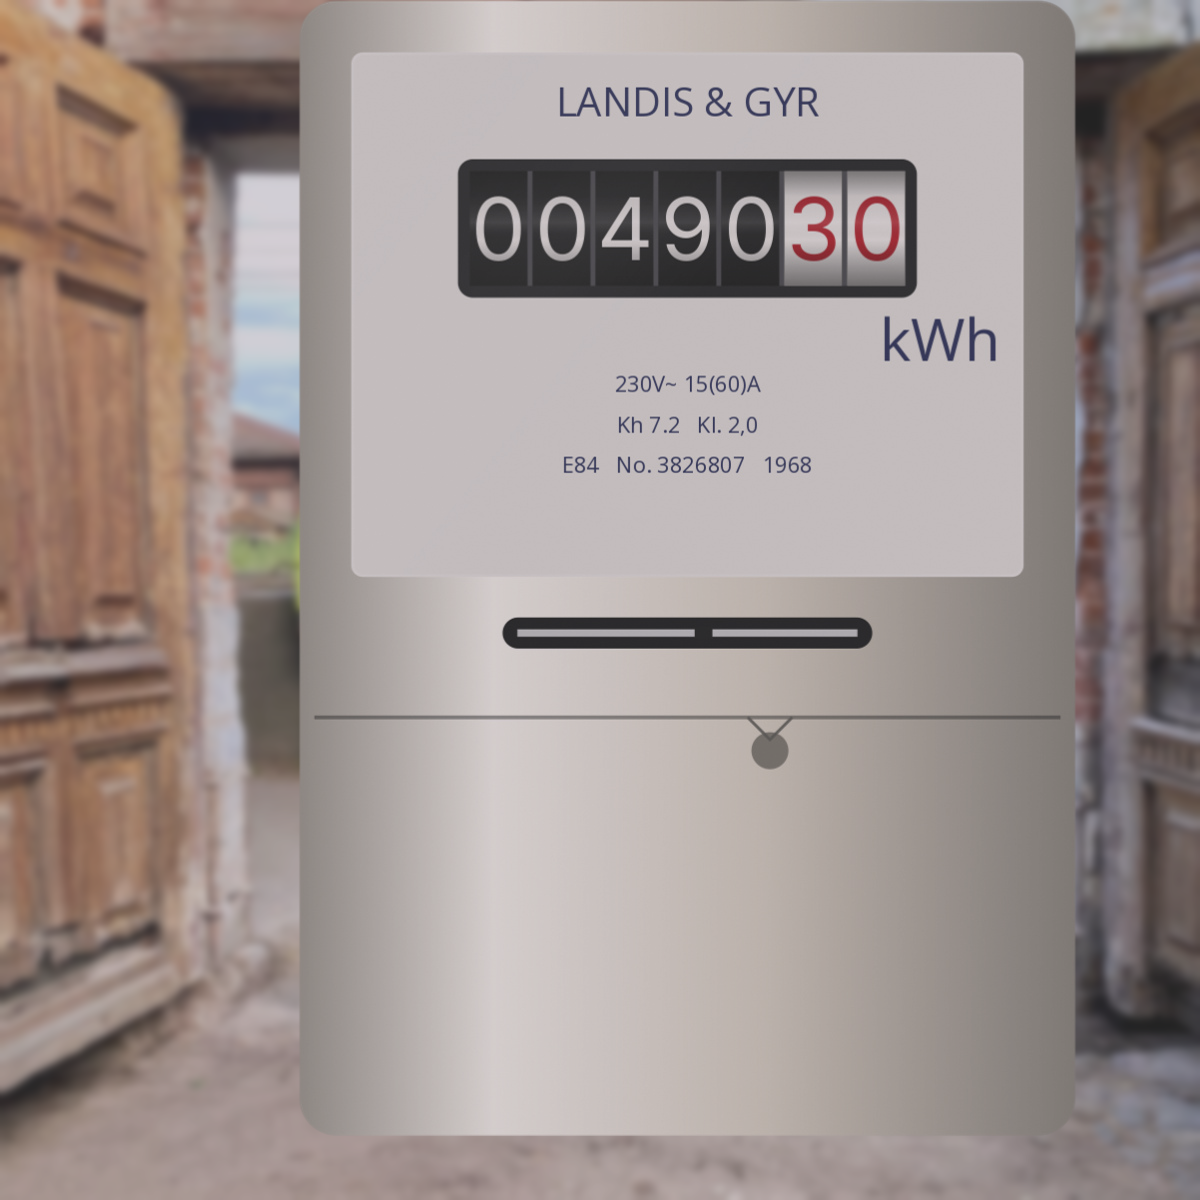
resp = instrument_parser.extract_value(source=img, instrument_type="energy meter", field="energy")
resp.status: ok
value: 490.30 kWh
